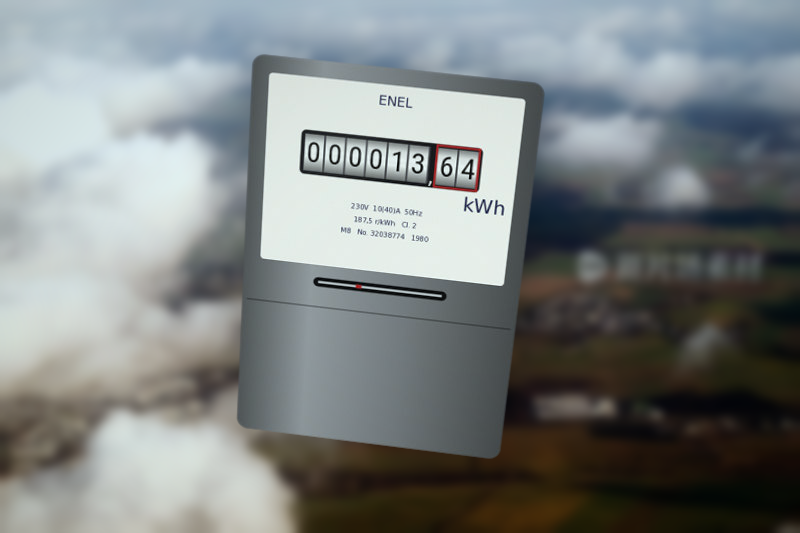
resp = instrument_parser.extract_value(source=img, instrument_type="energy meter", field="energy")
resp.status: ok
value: 13.64 kWh
